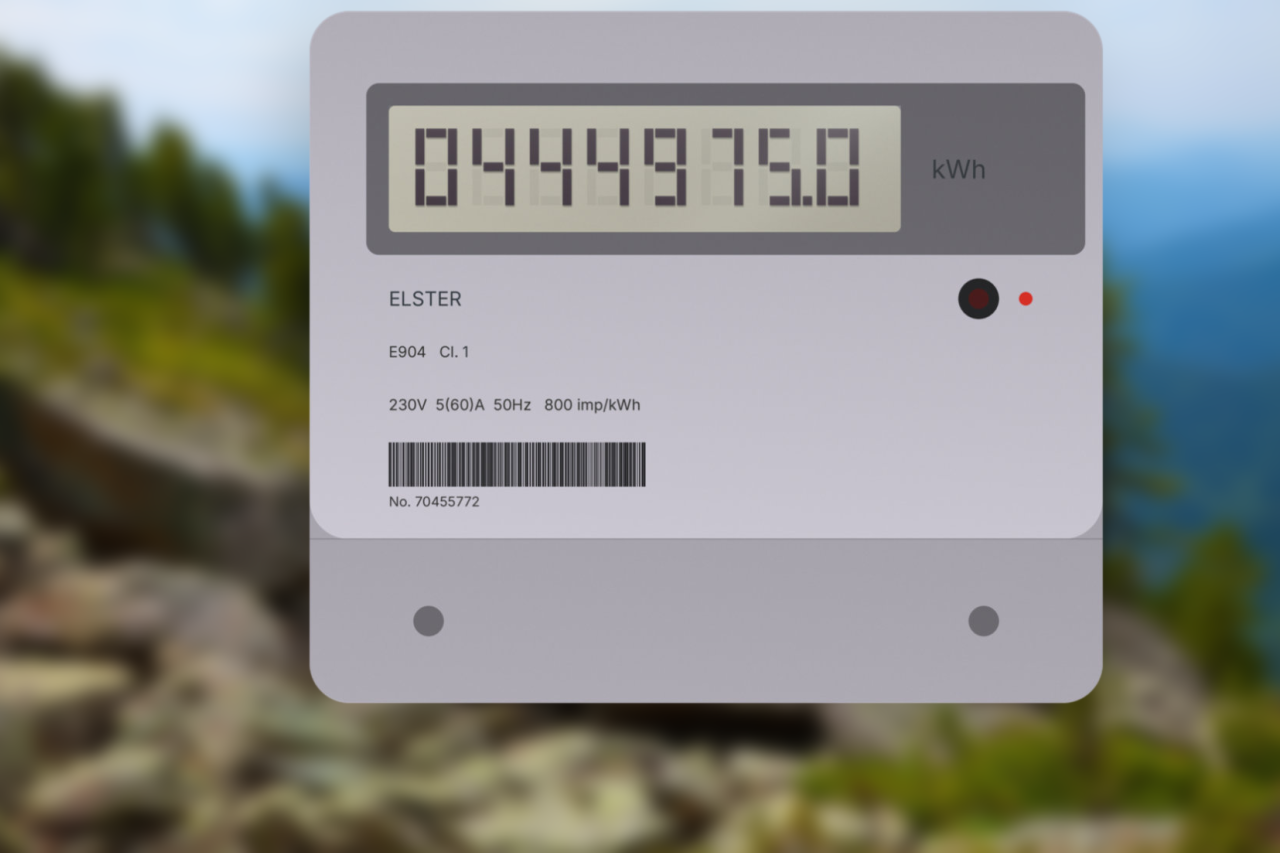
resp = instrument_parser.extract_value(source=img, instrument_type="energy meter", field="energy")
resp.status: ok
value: 444975.0 kWh
